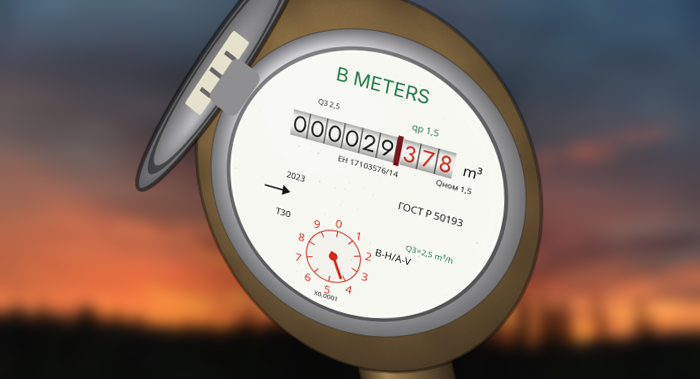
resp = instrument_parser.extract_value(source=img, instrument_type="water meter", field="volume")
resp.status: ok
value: 29.3784 m³
